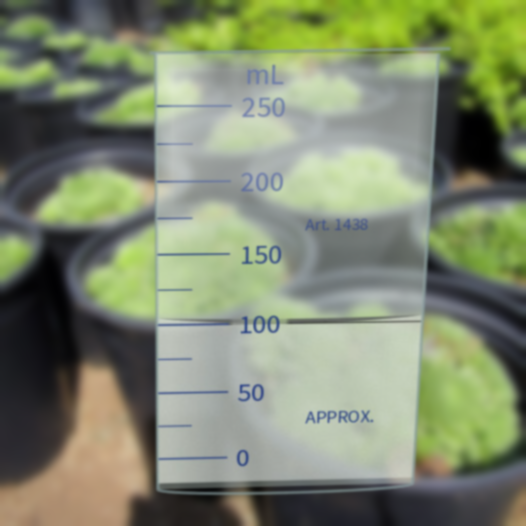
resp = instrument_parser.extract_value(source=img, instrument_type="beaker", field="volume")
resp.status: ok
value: 100 mL
